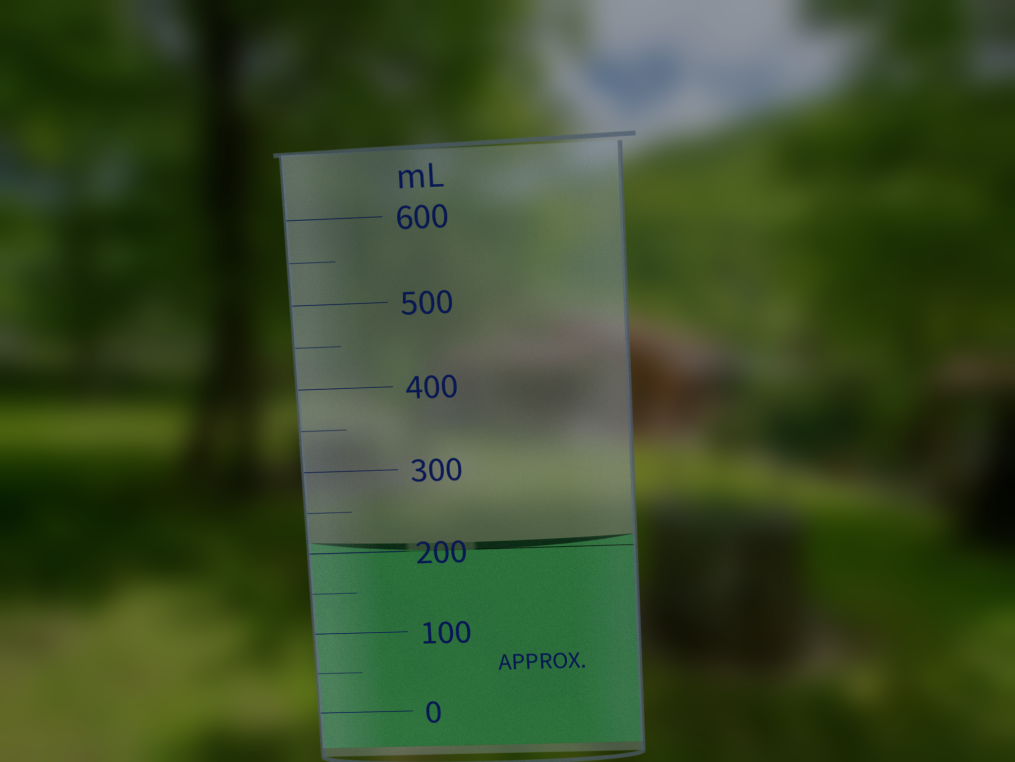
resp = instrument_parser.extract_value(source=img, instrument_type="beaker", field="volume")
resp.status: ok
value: 200 mL
